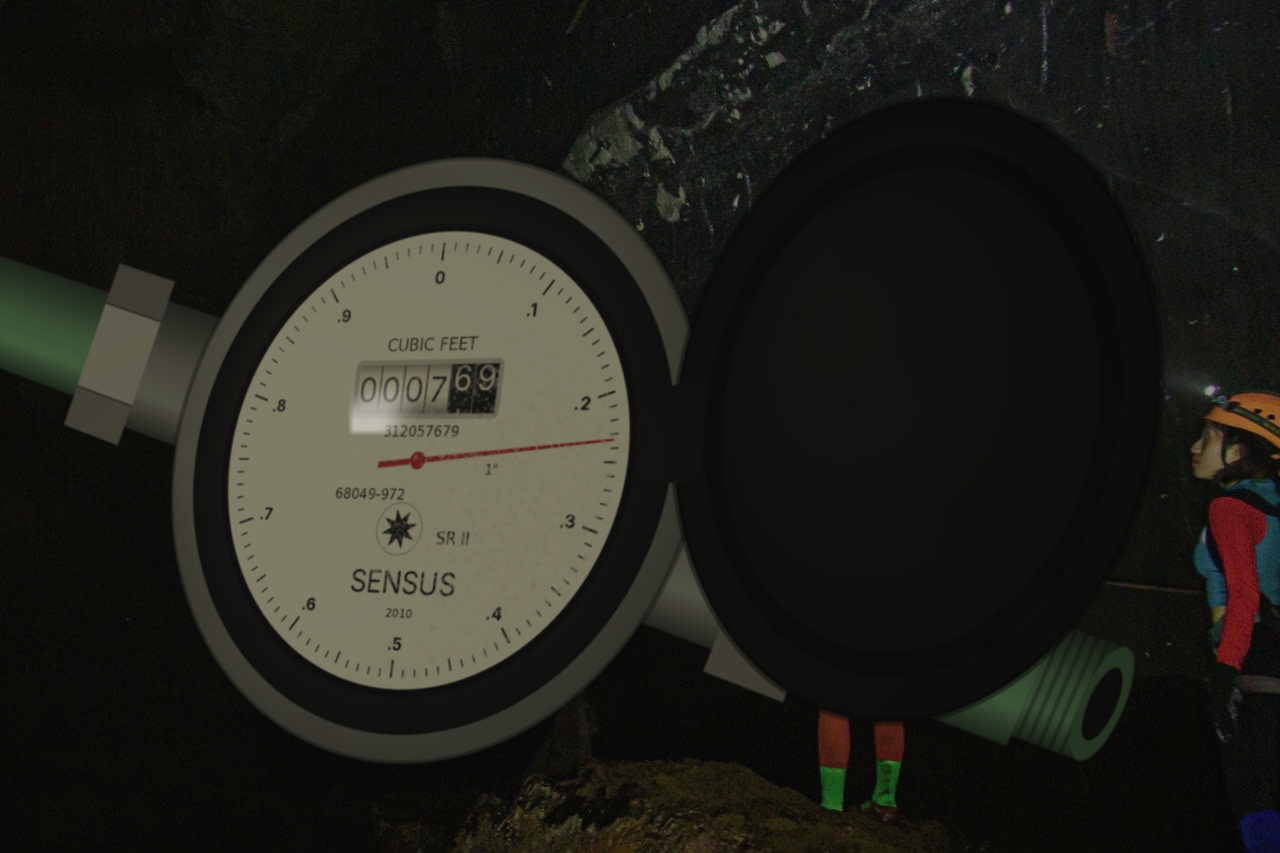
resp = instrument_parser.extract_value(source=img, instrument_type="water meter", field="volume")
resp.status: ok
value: 769.23 ft³
